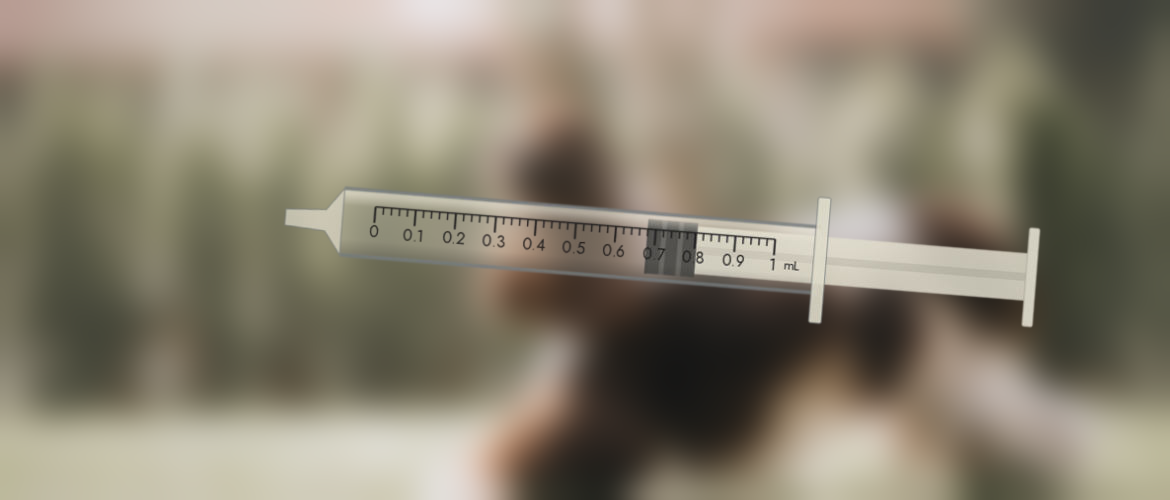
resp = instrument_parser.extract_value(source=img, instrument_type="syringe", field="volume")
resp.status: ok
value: 0.68 mL
